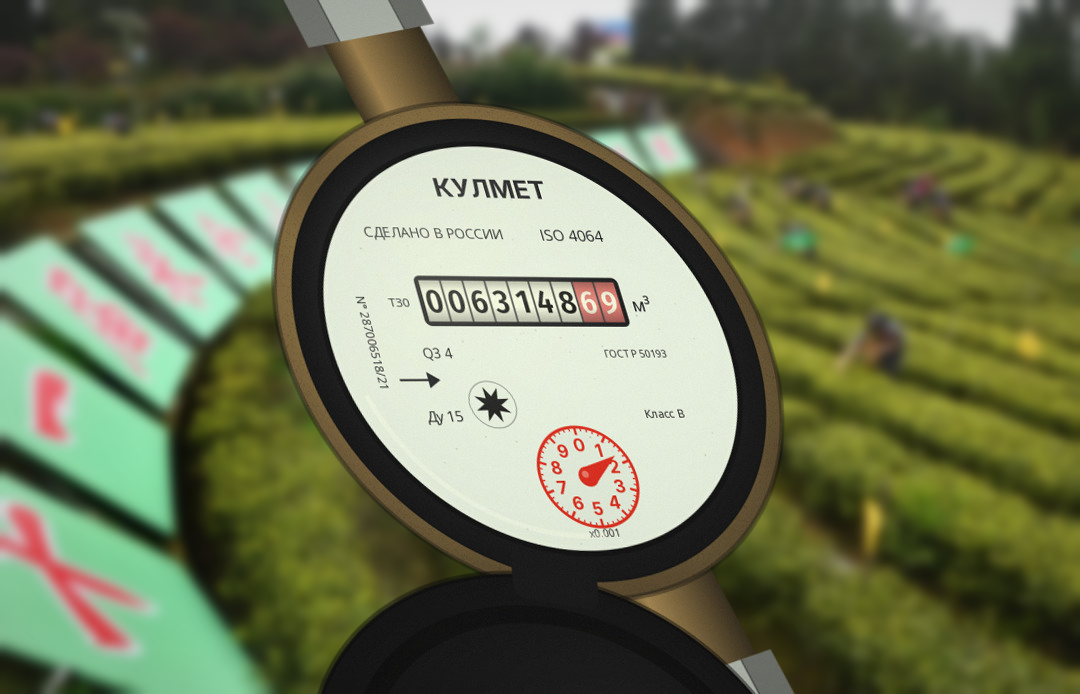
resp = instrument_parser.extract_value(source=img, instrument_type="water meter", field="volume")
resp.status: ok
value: 63148.691 m³
